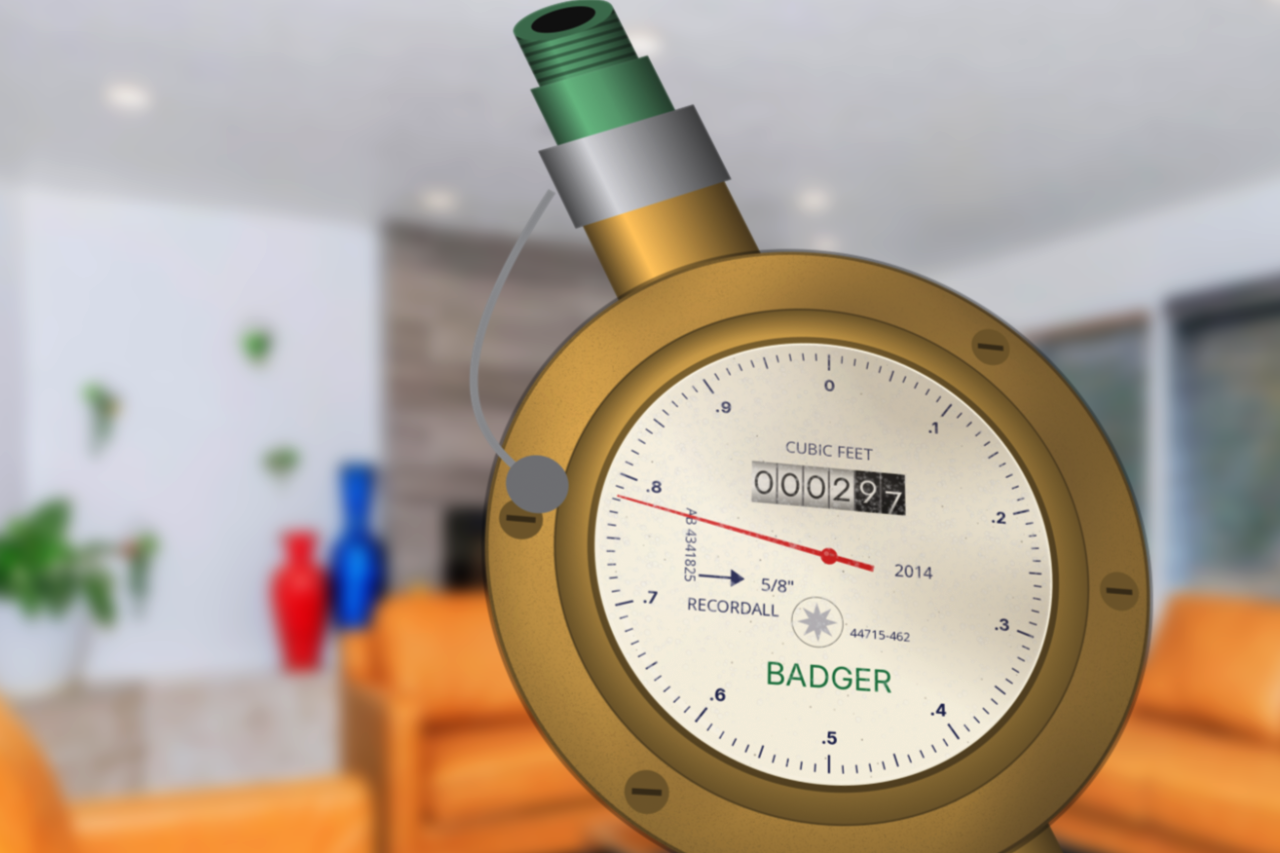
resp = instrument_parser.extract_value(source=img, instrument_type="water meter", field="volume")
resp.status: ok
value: 296.78 ft³
